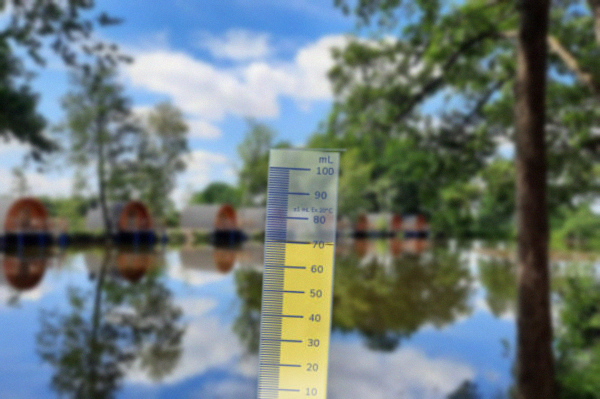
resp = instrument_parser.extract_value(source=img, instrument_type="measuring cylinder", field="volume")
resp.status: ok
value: 70 mL
